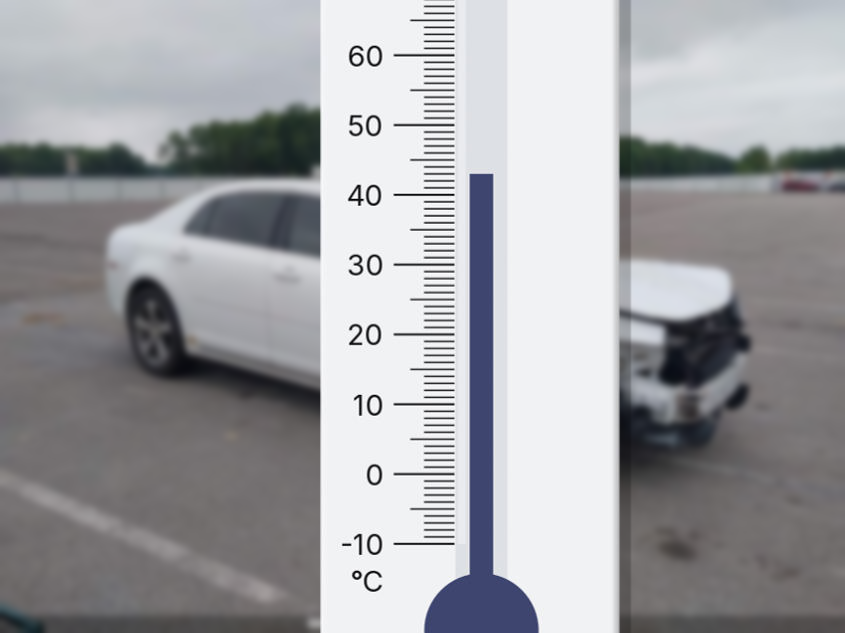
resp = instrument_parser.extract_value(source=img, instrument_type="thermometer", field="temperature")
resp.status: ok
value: 43 °C
